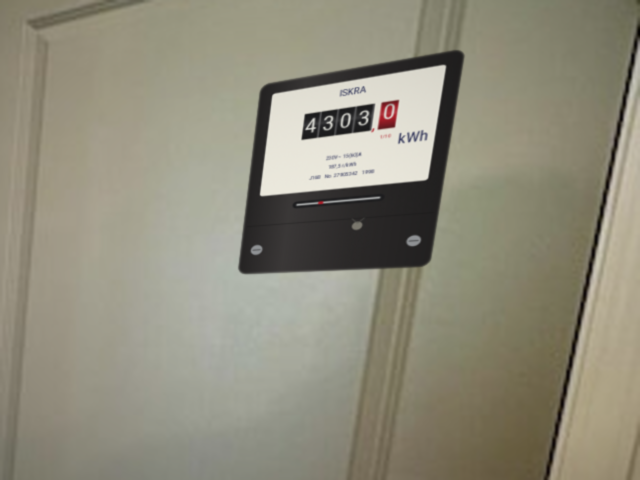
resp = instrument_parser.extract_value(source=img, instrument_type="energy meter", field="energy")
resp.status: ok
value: 4303.0 kWh
